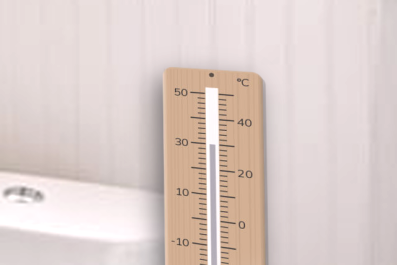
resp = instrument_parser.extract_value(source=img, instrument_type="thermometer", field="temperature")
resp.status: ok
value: 30 °C
